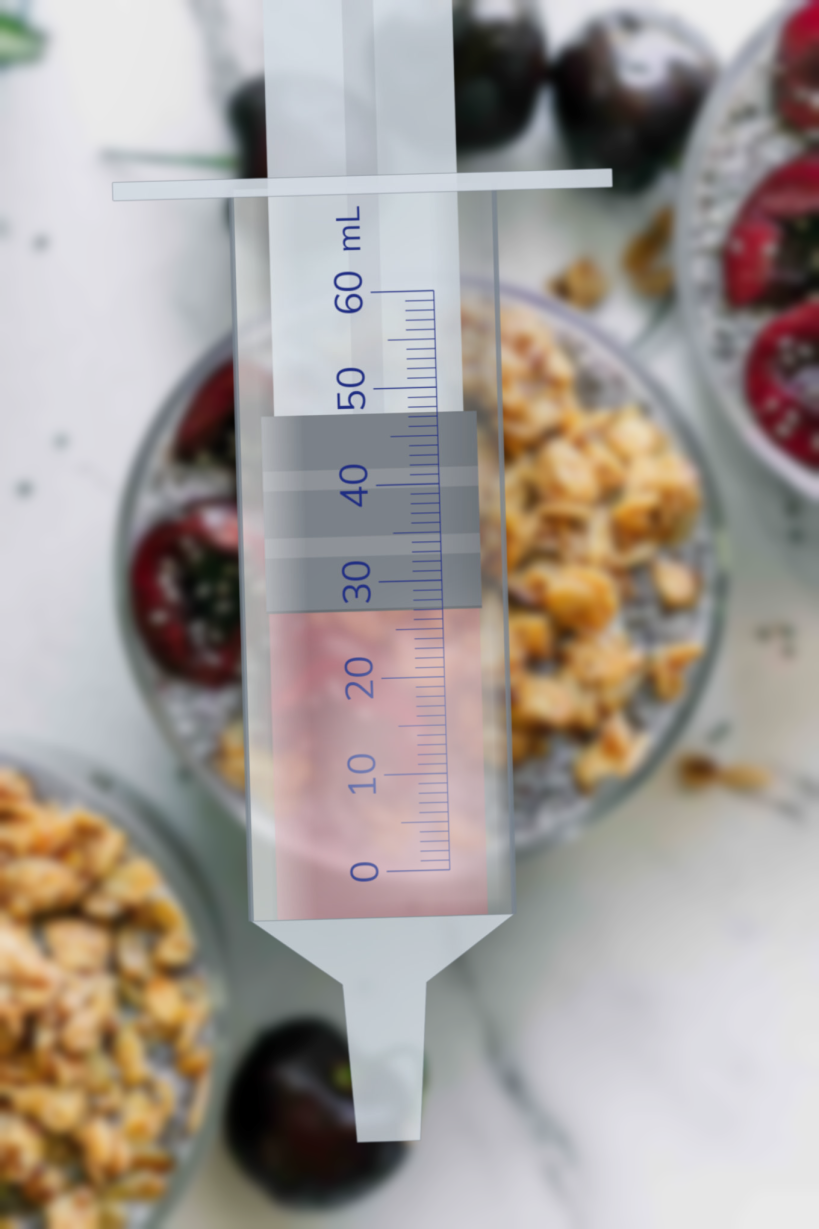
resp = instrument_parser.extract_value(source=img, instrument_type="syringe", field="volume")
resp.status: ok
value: 27 mL
